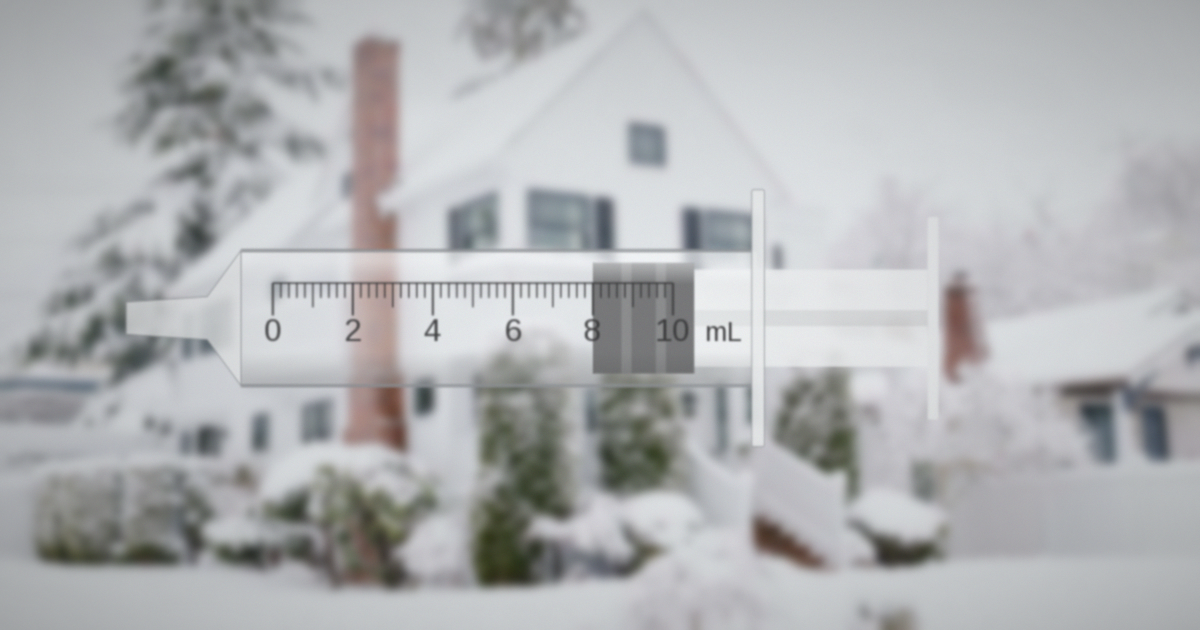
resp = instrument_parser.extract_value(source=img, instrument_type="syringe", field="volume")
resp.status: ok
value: 8 mL
